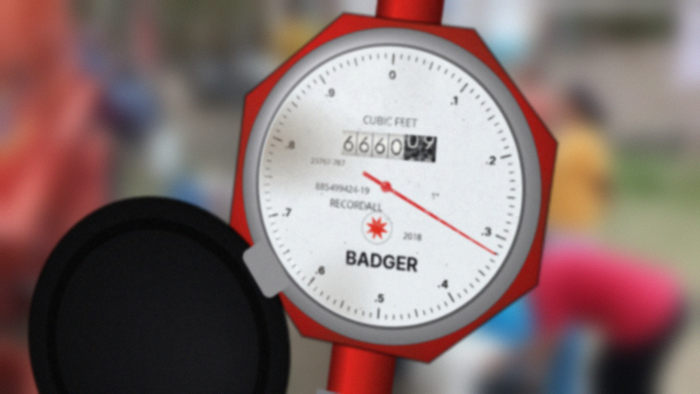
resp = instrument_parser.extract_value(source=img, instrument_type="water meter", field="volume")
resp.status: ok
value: 666009.32 ft³
